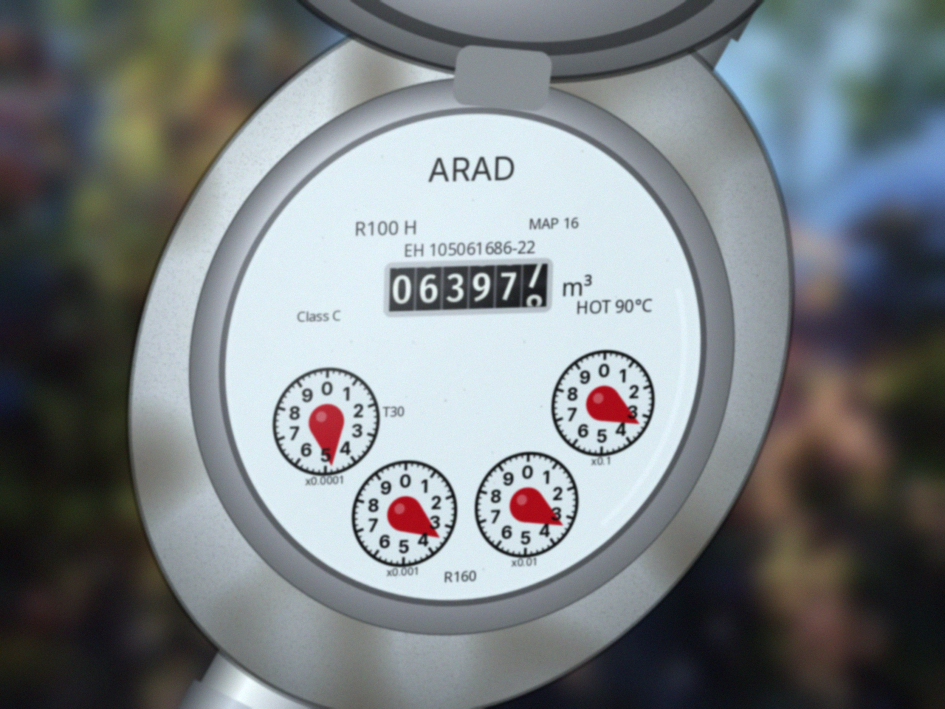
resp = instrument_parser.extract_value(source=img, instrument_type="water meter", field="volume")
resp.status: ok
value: 63977.3334 m³
